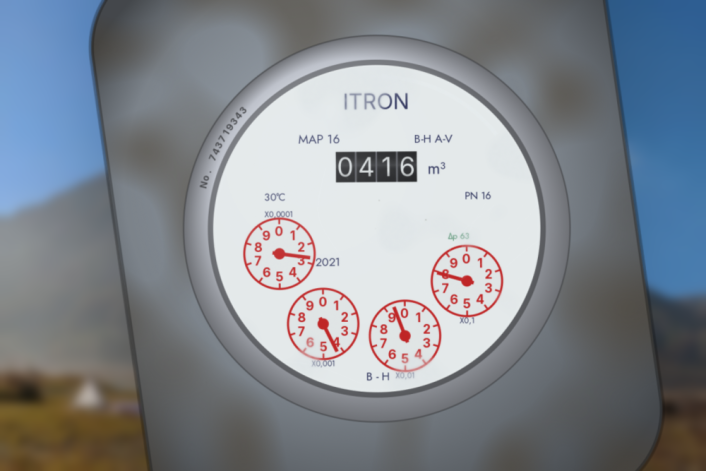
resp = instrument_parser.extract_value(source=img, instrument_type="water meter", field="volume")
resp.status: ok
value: 416.7942 m³
